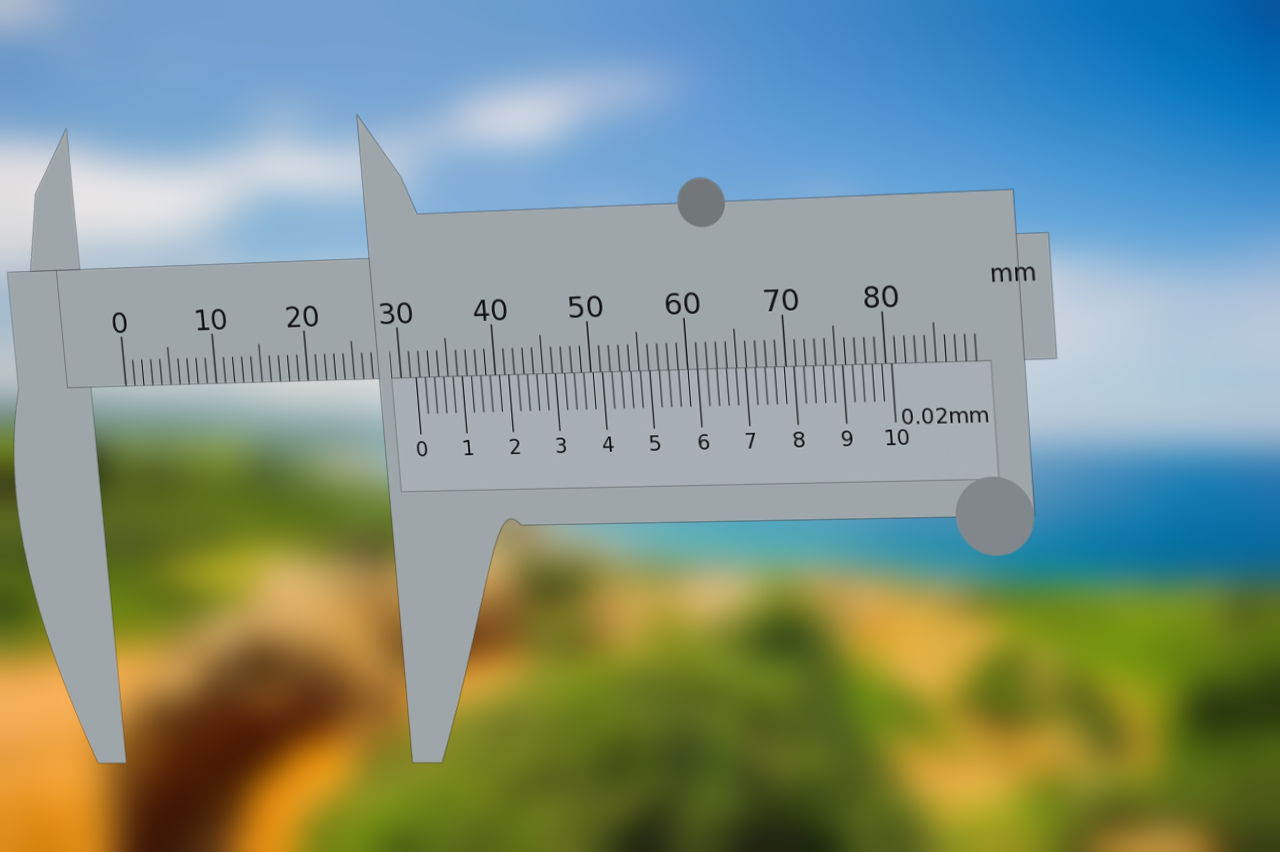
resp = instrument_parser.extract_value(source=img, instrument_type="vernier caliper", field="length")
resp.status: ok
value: 31.6 mm
